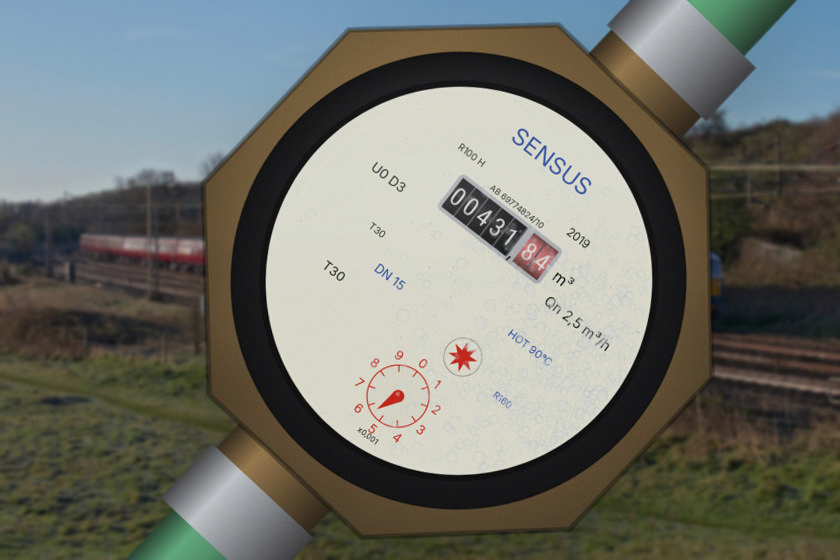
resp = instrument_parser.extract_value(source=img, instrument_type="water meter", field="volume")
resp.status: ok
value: 431.845 m³
